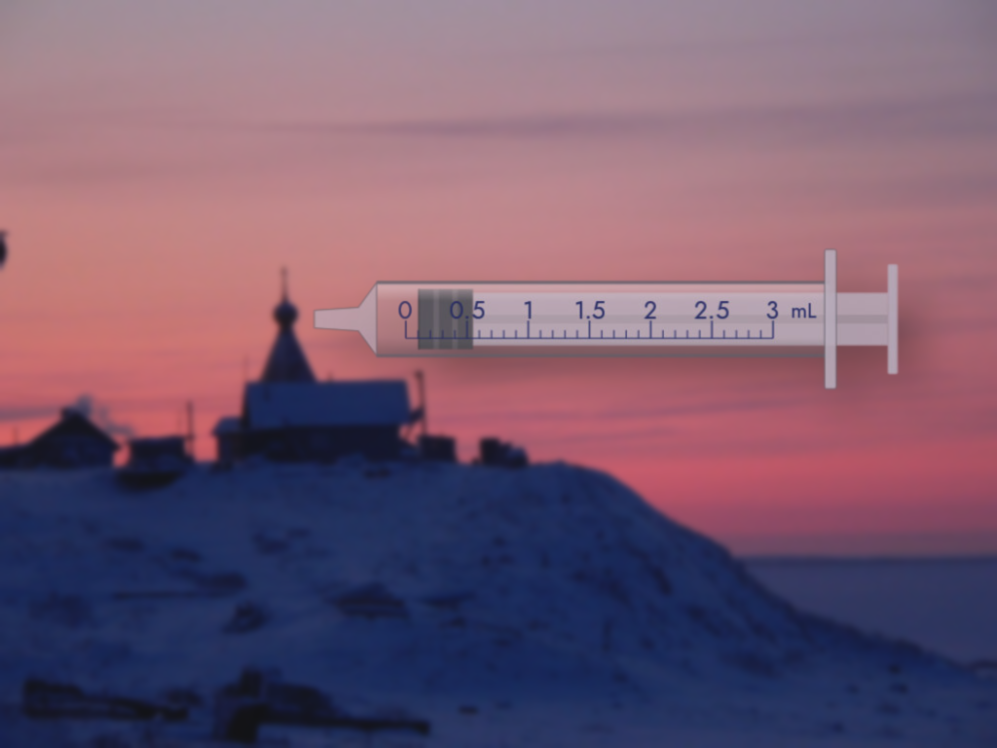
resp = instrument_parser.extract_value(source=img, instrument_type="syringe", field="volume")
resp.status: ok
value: 0.1 mL
